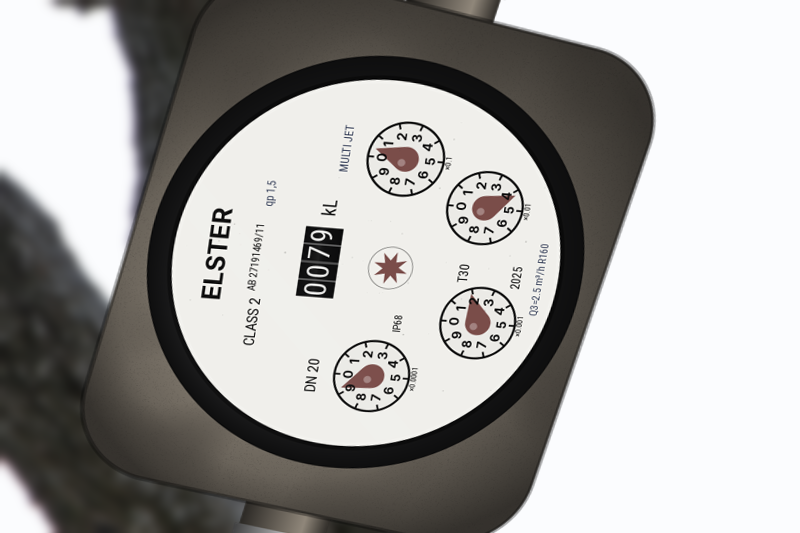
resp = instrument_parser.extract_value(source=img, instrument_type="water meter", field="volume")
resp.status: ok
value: 79.0419 kL
